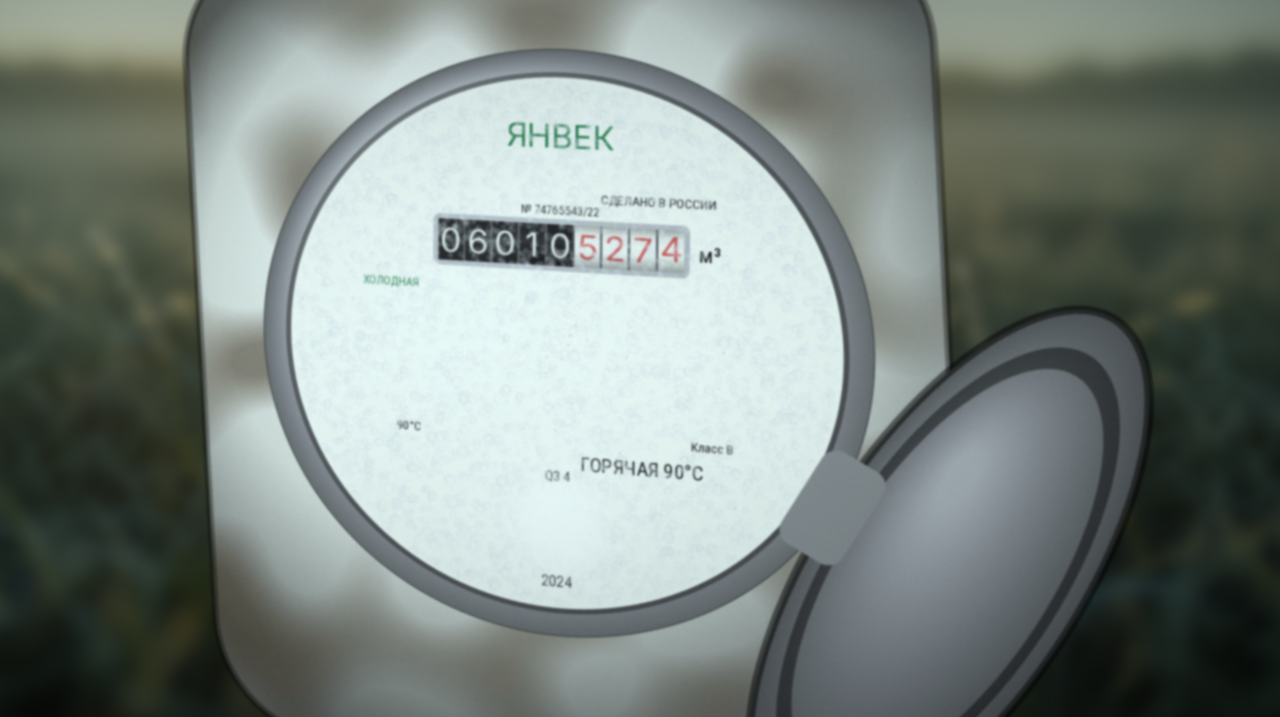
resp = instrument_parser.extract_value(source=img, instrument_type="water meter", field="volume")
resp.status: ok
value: 6010.5274 m³
